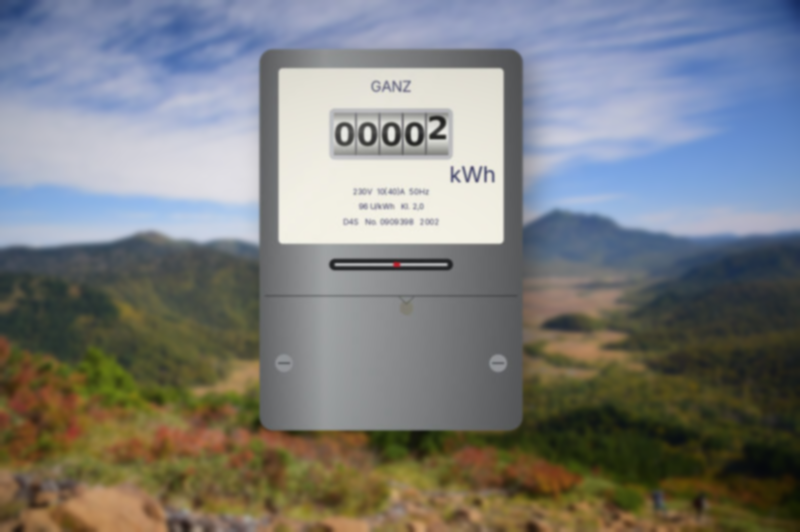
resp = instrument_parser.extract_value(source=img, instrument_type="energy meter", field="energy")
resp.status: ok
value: 2 kWh
